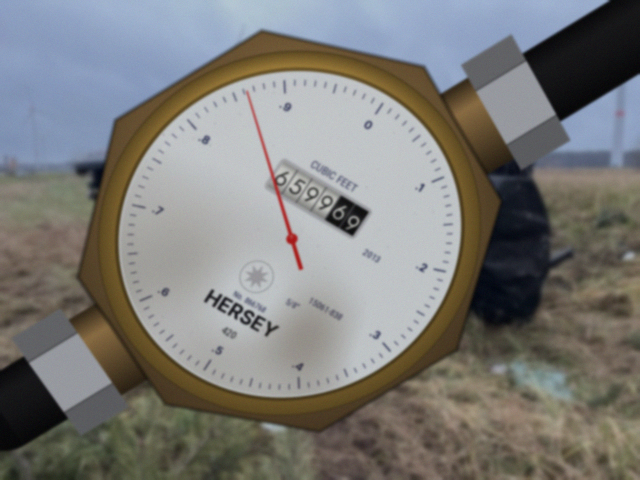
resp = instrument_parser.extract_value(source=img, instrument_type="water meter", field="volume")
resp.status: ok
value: 659968.86 ft³
